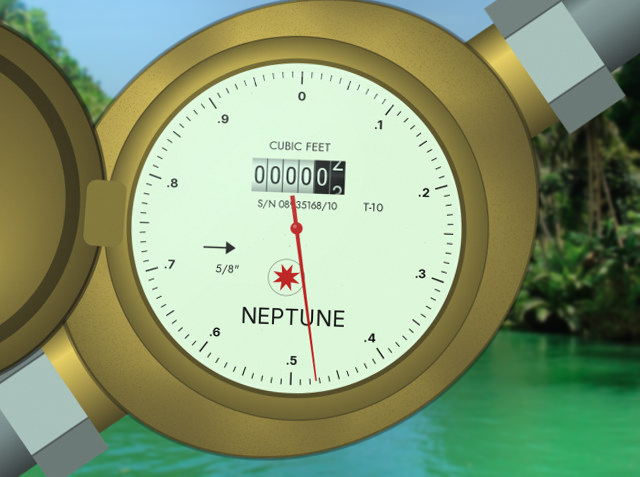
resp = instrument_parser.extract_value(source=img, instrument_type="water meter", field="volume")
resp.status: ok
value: 2.47 ft³
